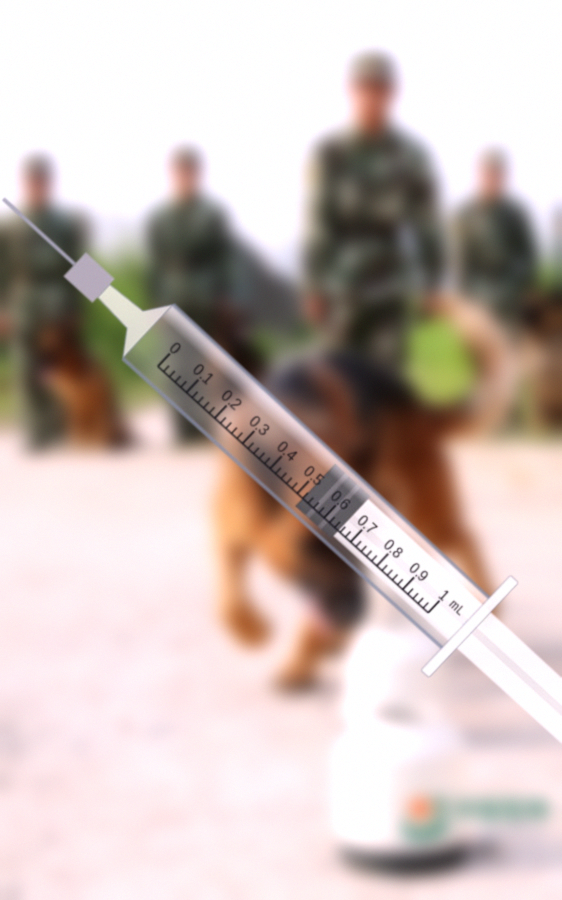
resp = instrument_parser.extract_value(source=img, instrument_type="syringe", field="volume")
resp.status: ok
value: 0.52 mL
